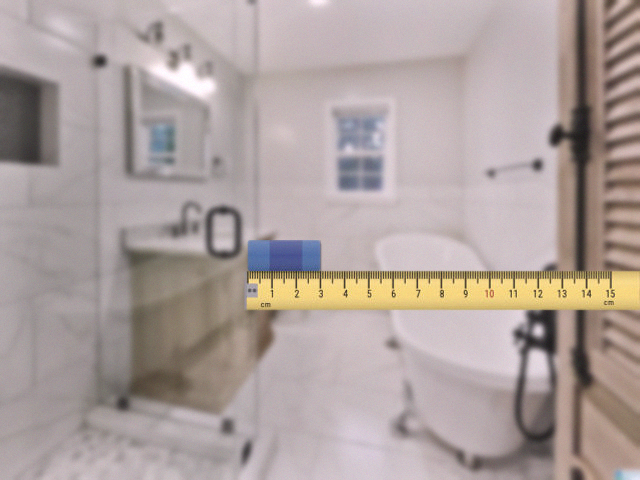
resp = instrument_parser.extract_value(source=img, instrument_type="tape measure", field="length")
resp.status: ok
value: 3 cm
